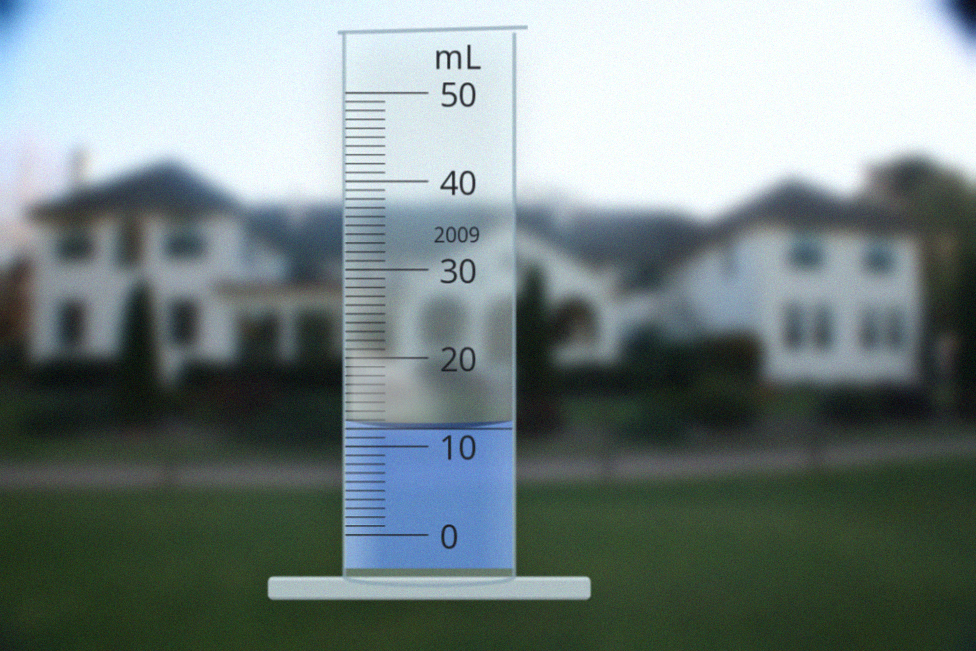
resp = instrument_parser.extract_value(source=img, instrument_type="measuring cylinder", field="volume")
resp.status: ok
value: 12 mL
